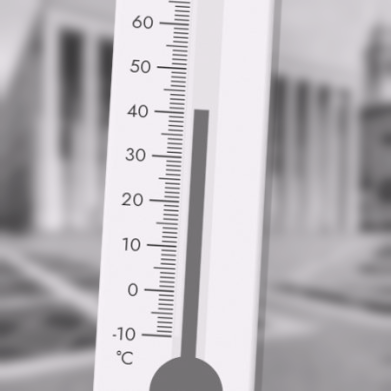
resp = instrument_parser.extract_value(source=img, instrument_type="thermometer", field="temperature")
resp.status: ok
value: 41 °C
